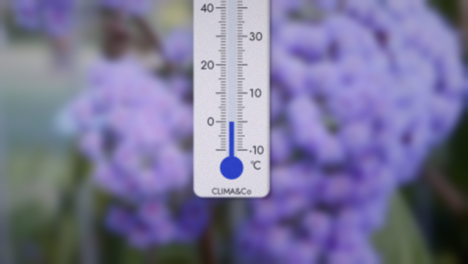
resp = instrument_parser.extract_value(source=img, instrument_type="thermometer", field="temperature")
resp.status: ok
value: 0 °C
